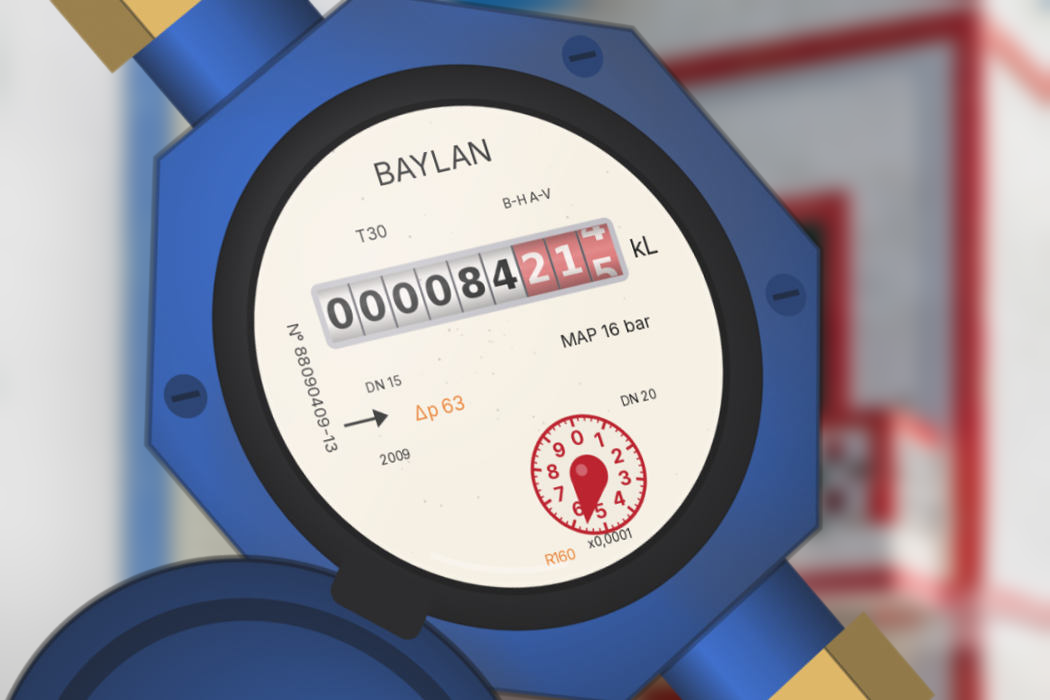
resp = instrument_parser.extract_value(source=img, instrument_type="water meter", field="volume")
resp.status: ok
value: 84.2145 kL
